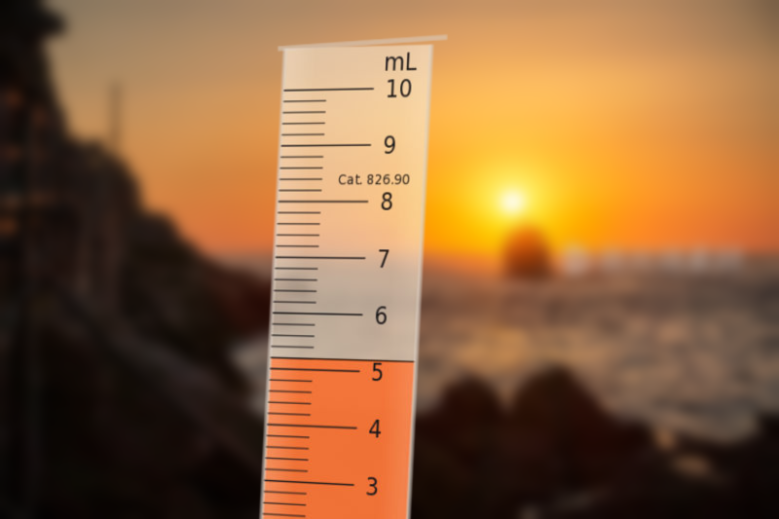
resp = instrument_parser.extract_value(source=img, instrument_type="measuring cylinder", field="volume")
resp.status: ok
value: 5.2 mL
